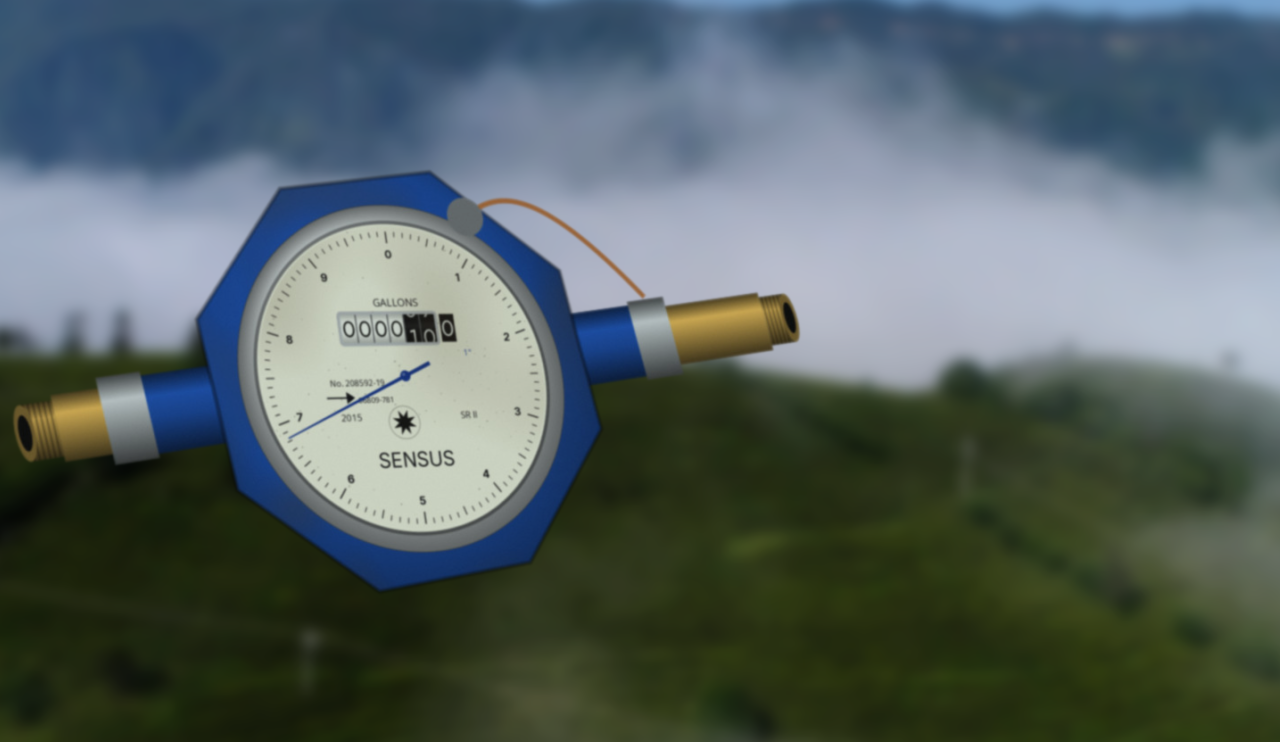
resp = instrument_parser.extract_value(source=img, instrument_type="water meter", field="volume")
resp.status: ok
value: 96.8 gal
